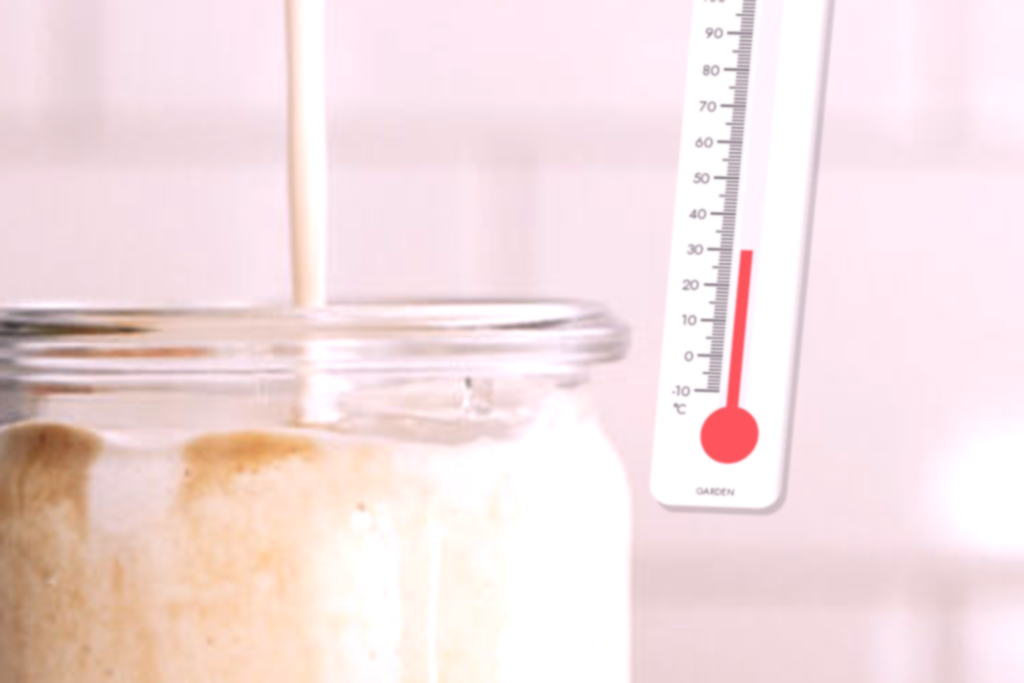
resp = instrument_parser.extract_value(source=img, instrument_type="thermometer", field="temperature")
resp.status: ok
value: 30 °C
